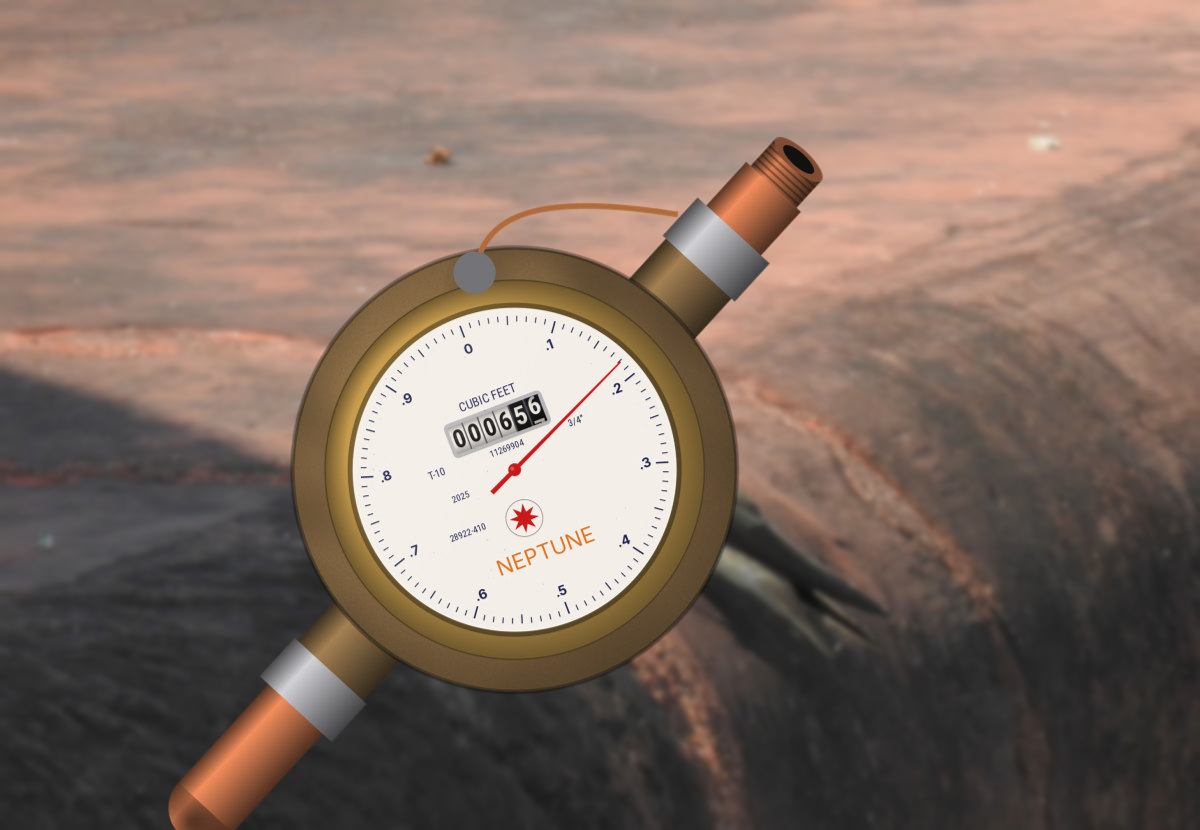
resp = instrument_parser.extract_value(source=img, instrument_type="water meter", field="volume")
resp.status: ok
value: 656.18 ft³
